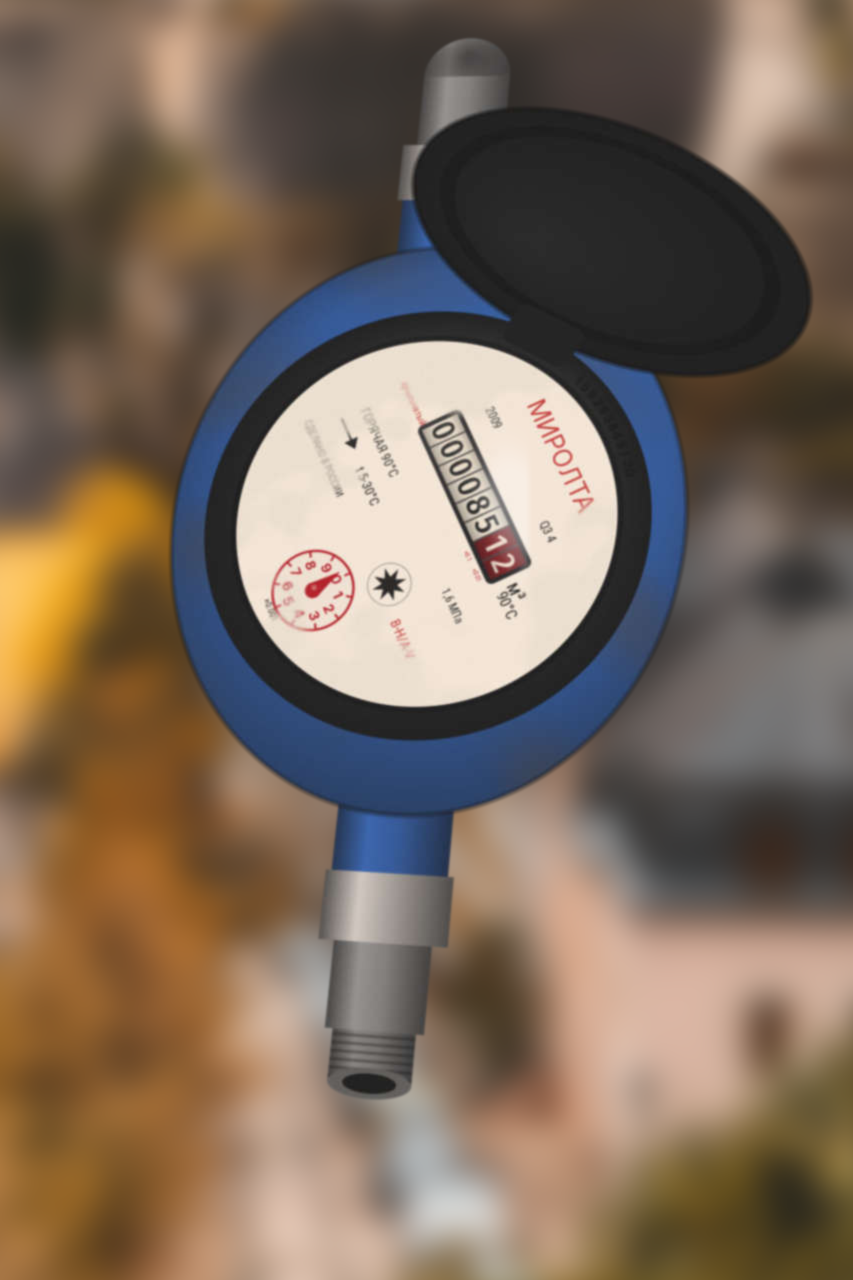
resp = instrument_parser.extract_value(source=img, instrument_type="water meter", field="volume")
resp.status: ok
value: 85.119 m³
